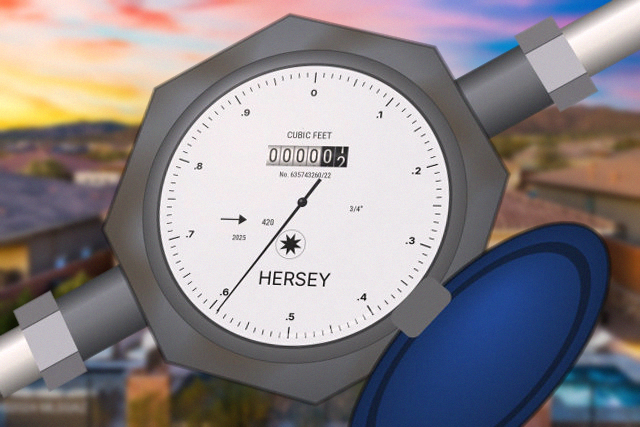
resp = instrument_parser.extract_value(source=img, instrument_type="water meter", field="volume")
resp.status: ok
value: 1.59 ft³
